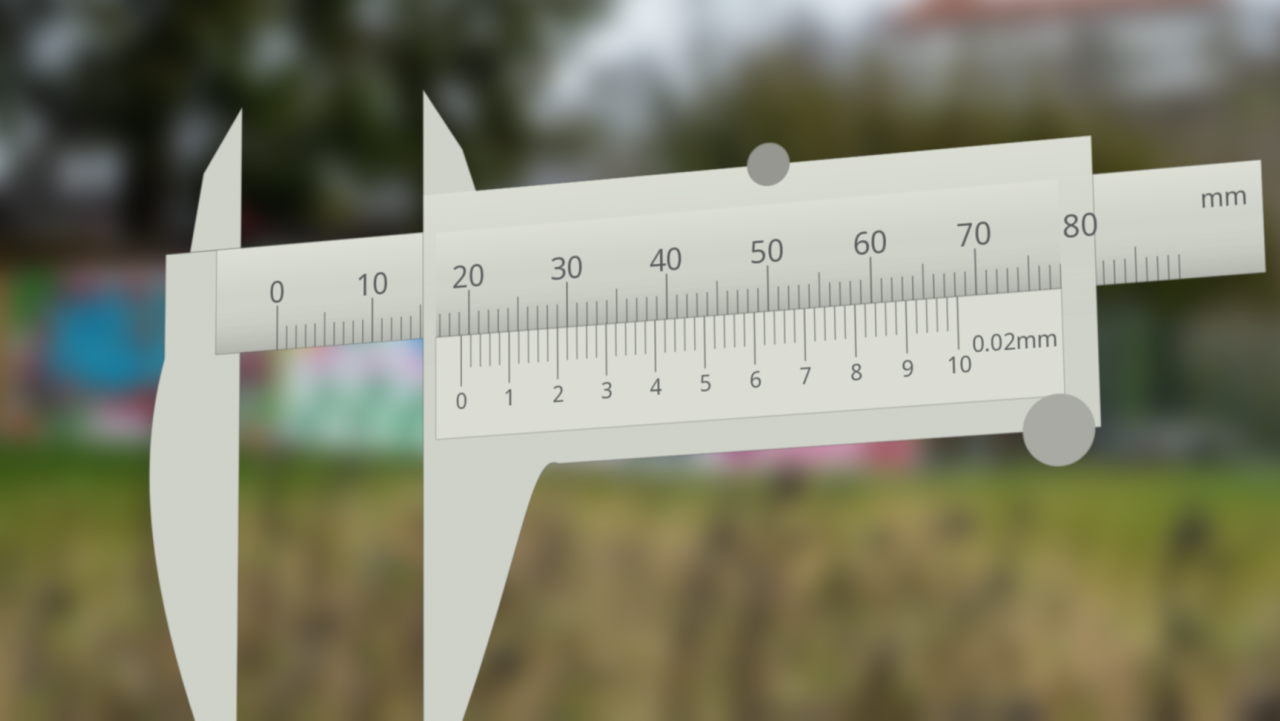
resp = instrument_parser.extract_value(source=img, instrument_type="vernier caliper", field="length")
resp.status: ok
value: 19.2 mm
